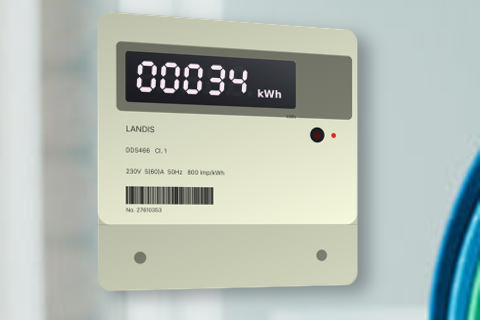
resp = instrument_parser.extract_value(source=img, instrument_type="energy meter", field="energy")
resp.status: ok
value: 34 kWh
